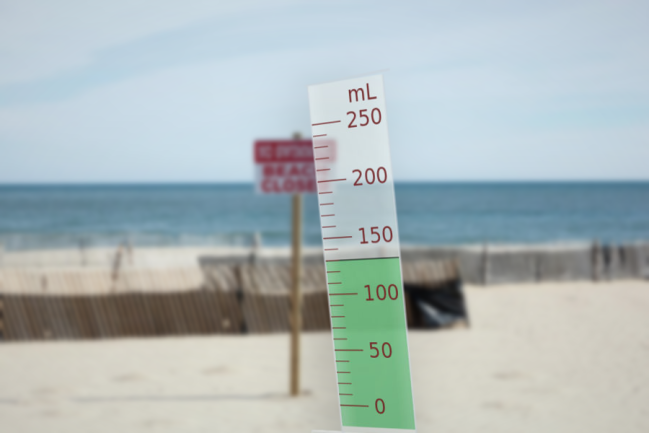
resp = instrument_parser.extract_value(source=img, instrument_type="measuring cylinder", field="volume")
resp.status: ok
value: 130 mL
